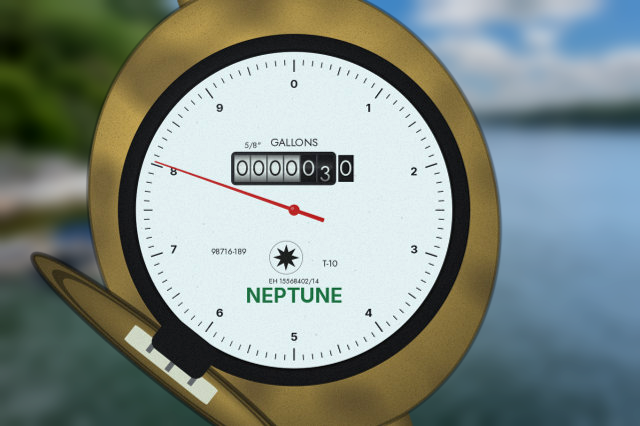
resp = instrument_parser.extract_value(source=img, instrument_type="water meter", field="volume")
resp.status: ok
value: 28.0 gal
